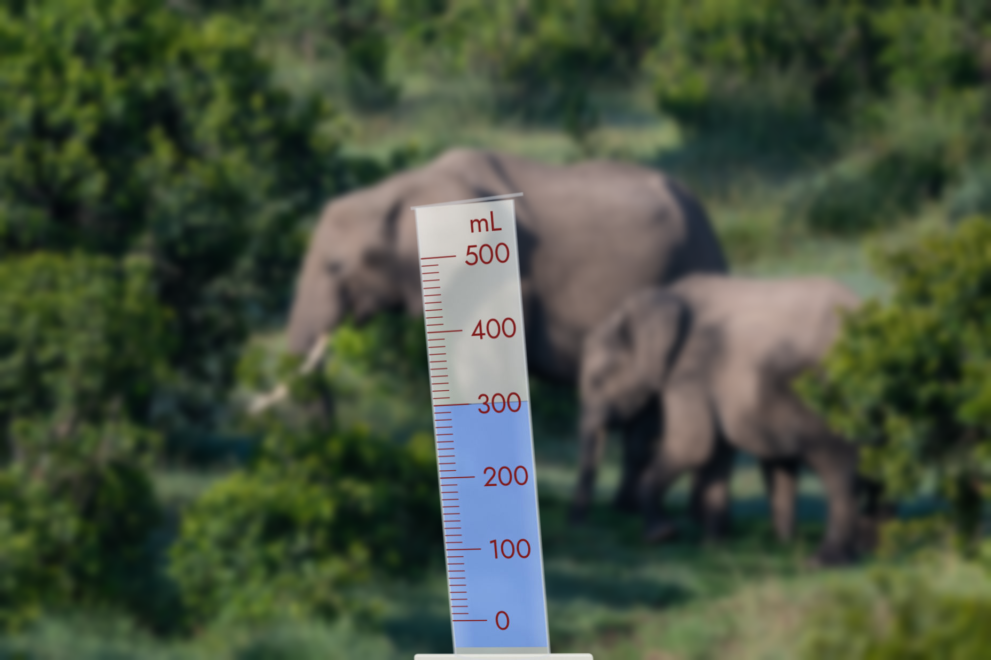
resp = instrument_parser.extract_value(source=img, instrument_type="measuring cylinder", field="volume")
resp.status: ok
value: 300 mL
